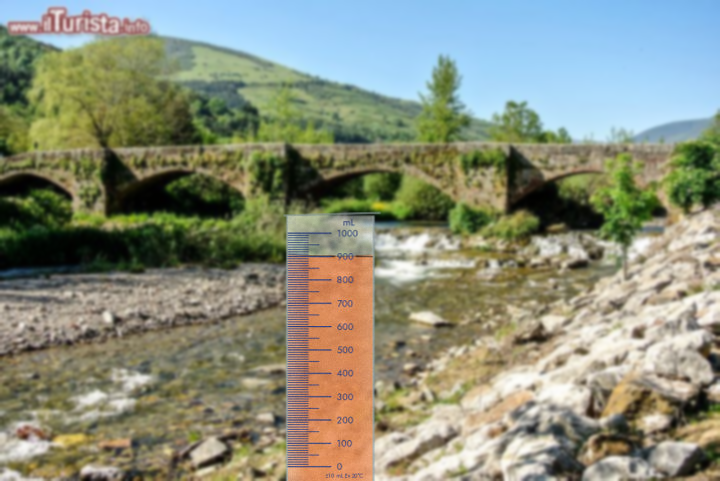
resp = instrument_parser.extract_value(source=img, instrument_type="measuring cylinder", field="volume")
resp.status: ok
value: 900 mL
